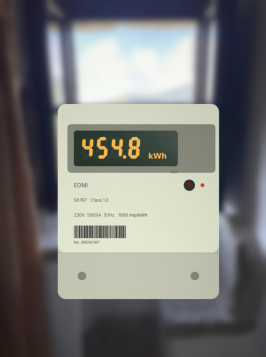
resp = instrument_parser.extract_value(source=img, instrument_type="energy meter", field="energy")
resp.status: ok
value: 454.8 kWh
